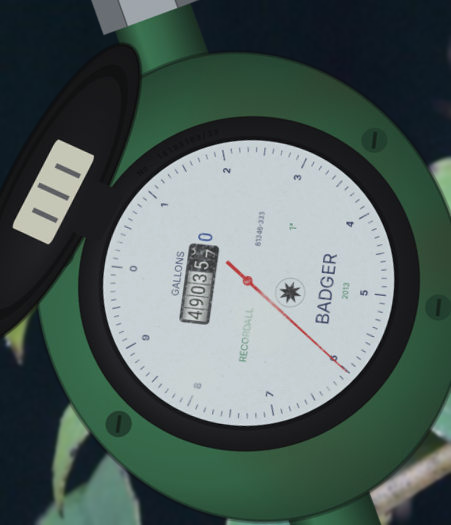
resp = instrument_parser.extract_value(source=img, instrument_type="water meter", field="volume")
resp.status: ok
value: 4903566.0 gal
